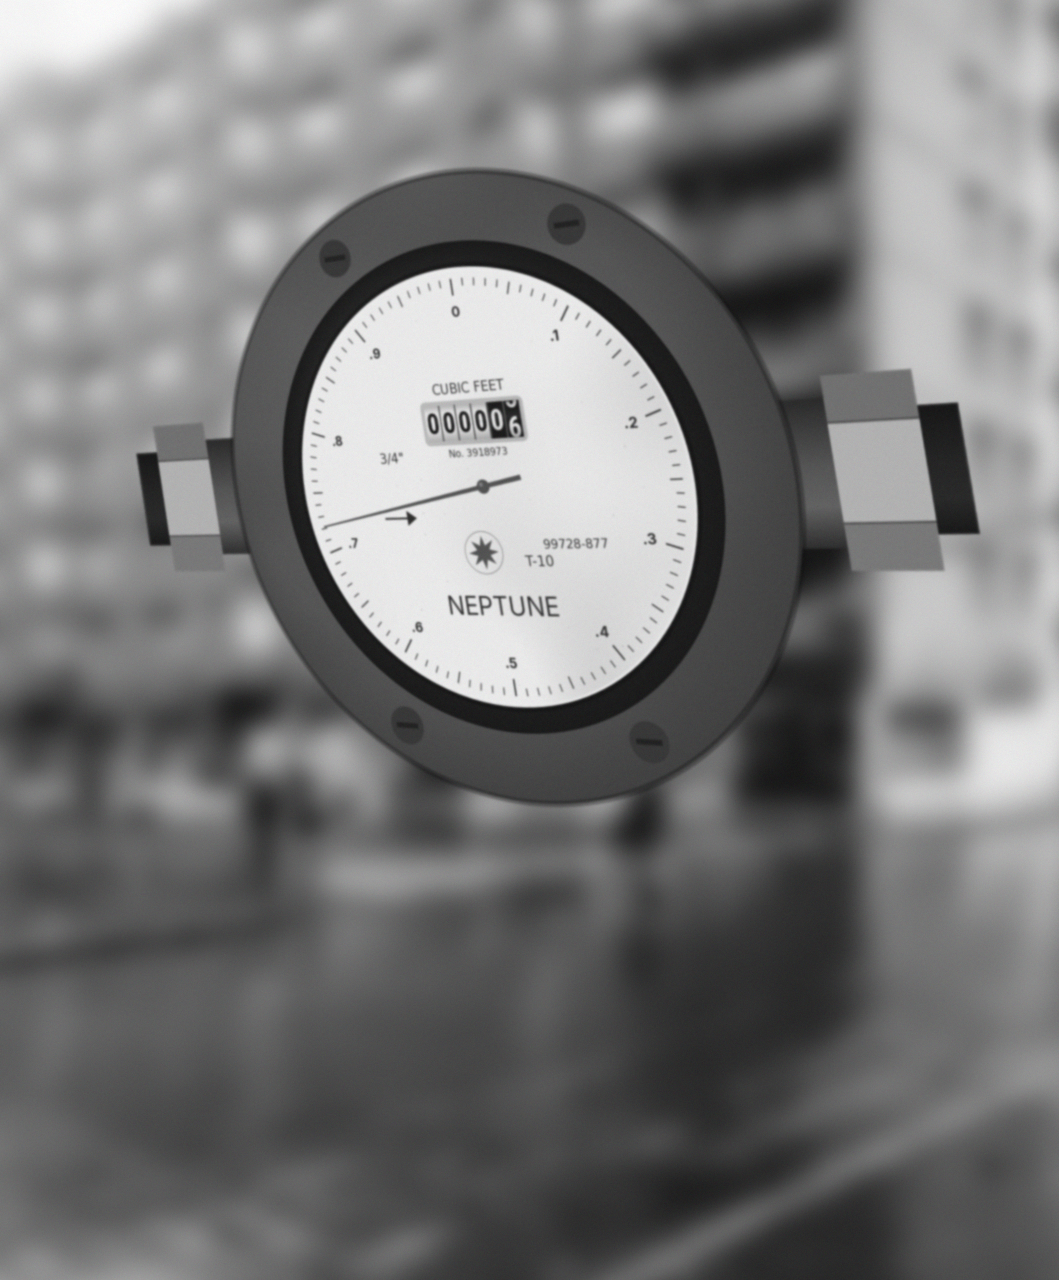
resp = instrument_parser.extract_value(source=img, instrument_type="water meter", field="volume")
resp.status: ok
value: 5.72 ft³
